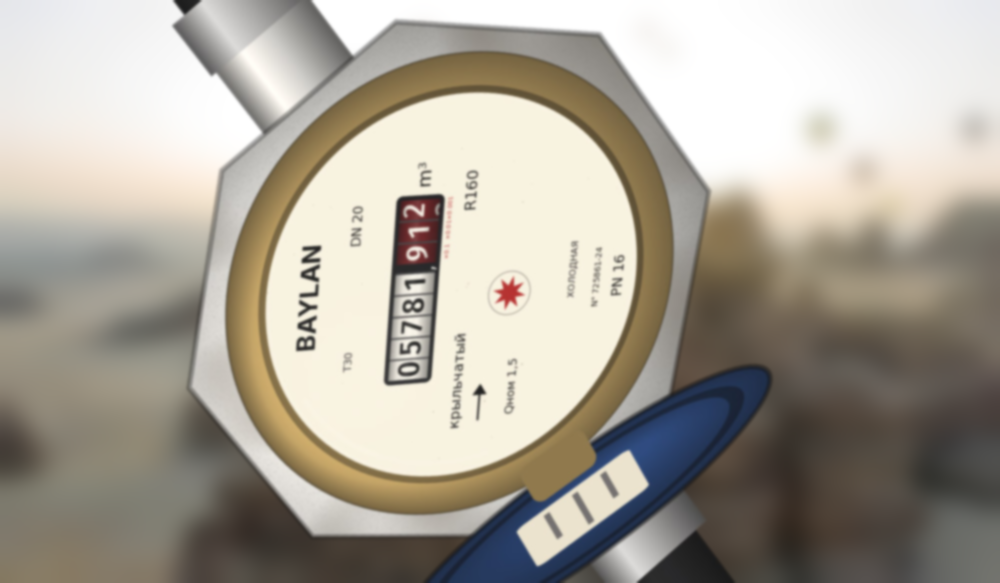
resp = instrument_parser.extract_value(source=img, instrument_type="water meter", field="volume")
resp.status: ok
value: 5781.912 m³
